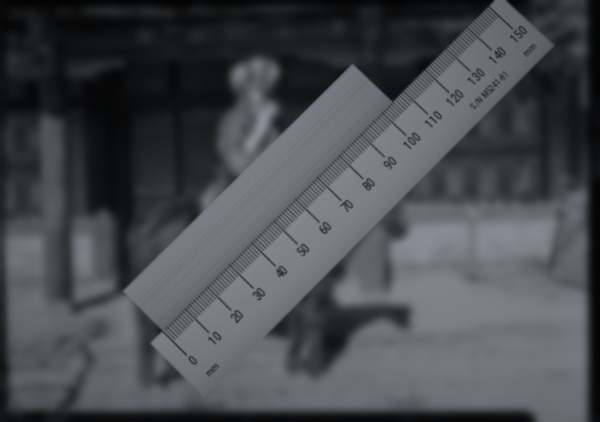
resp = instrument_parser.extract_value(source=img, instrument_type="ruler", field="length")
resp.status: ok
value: 105 mm
